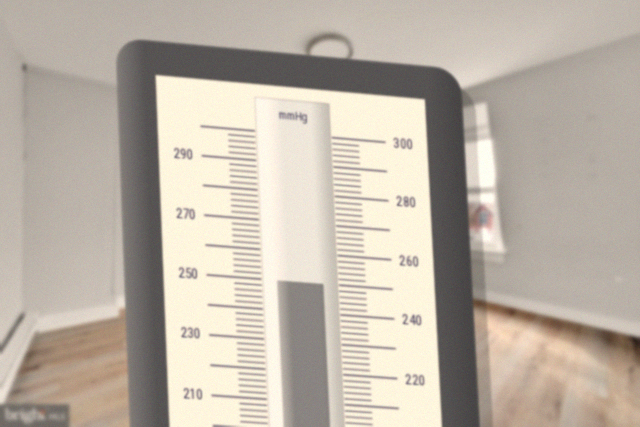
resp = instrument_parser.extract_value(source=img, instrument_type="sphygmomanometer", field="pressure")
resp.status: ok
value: 250 mmHg
